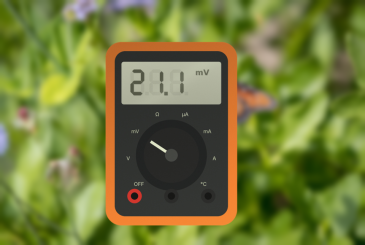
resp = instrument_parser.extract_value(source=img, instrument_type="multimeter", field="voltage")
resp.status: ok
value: 21.1 mV
